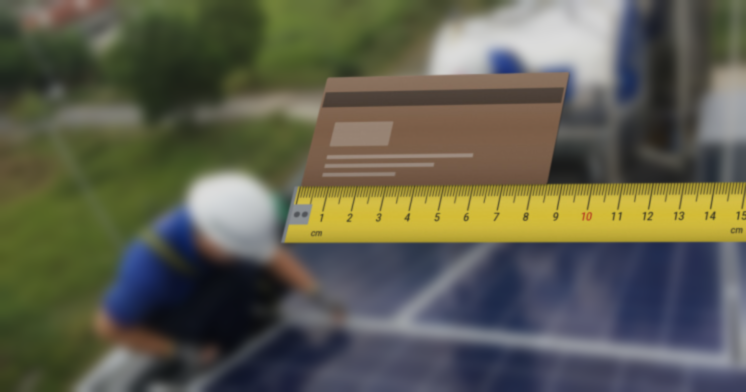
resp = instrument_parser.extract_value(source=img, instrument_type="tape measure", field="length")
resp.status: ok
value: 8.5 cm
